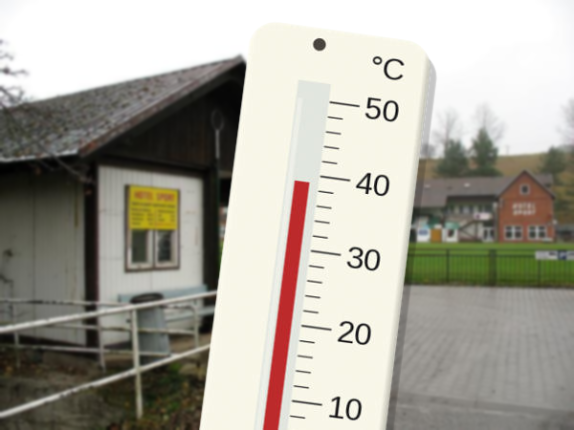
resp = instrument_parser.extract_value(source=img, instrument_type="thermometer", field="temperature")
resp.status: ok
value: 39 °C
